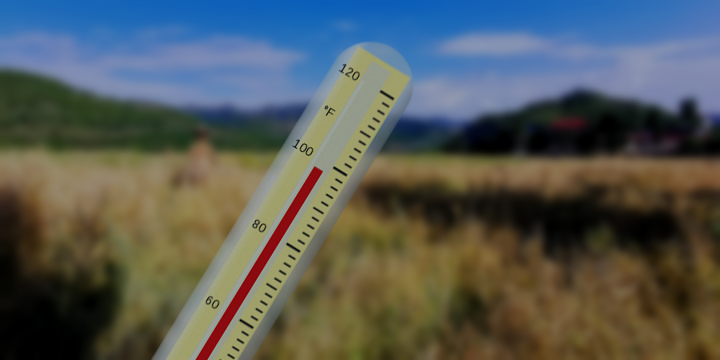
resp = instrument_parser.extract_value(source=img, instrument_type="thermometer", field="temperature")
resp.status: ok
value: 98 °F
